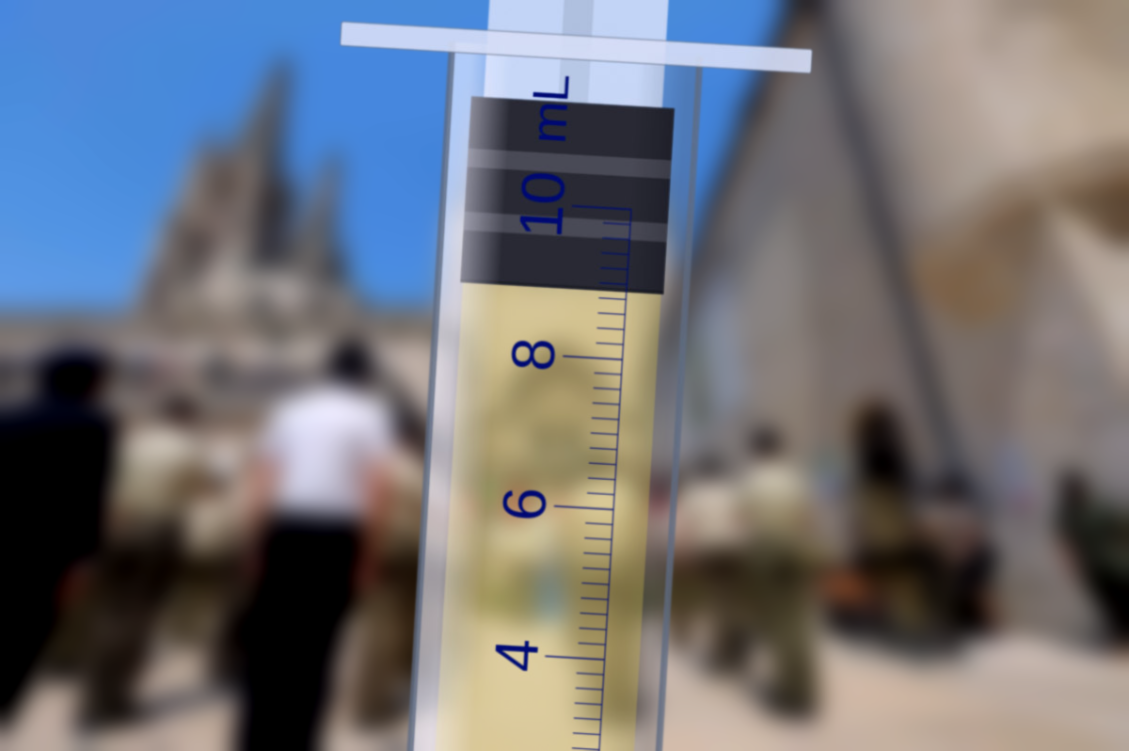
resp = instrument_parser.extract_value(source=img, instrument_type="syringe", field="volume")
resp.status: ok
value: 8.9 mL
